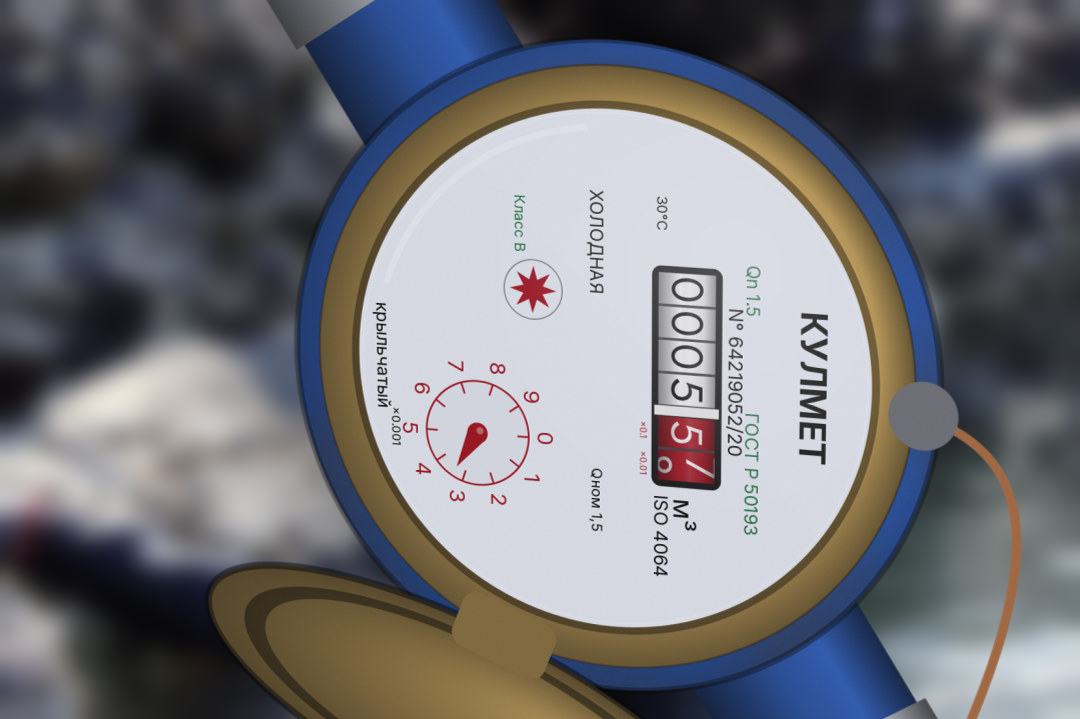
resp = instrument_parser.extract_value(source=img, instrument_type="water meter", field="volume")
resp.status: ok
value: 5.573 m³
